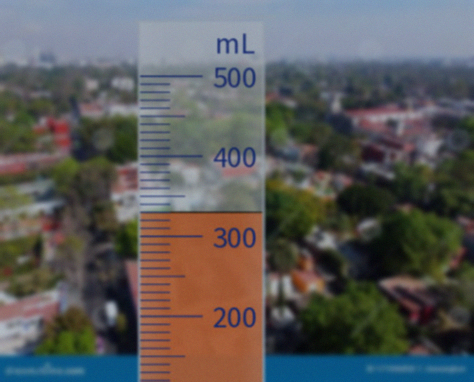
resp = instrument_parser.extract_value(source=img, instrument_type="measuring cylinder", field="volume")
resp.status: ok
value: 330 mL
